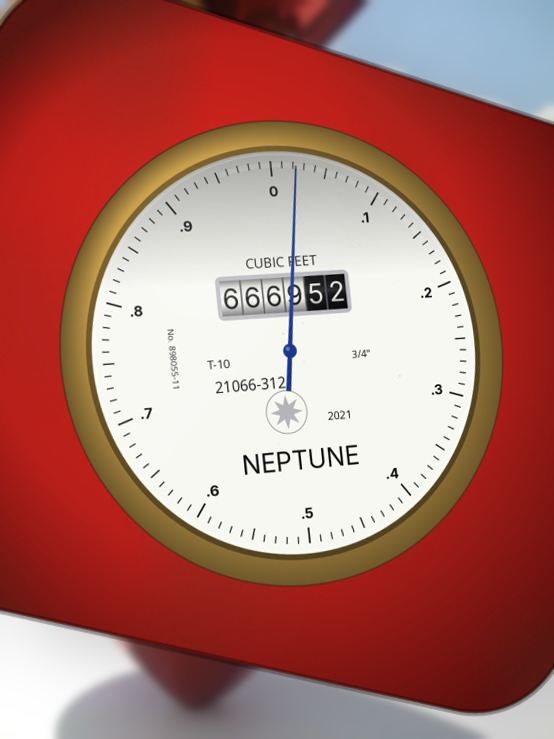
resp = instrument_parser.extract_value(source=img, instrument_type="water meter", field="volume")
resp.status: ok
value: 666952.02 ft³
